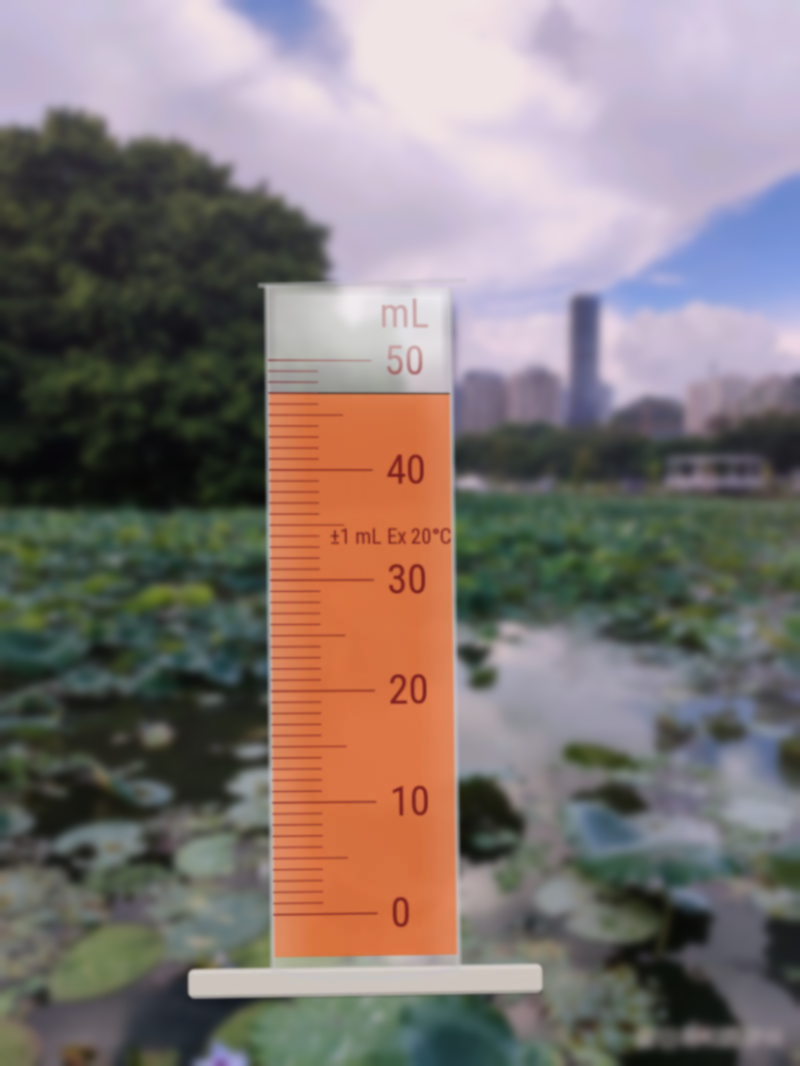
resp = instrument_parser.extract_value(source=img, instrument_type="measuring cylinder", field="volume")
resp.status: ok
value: 47 mL
